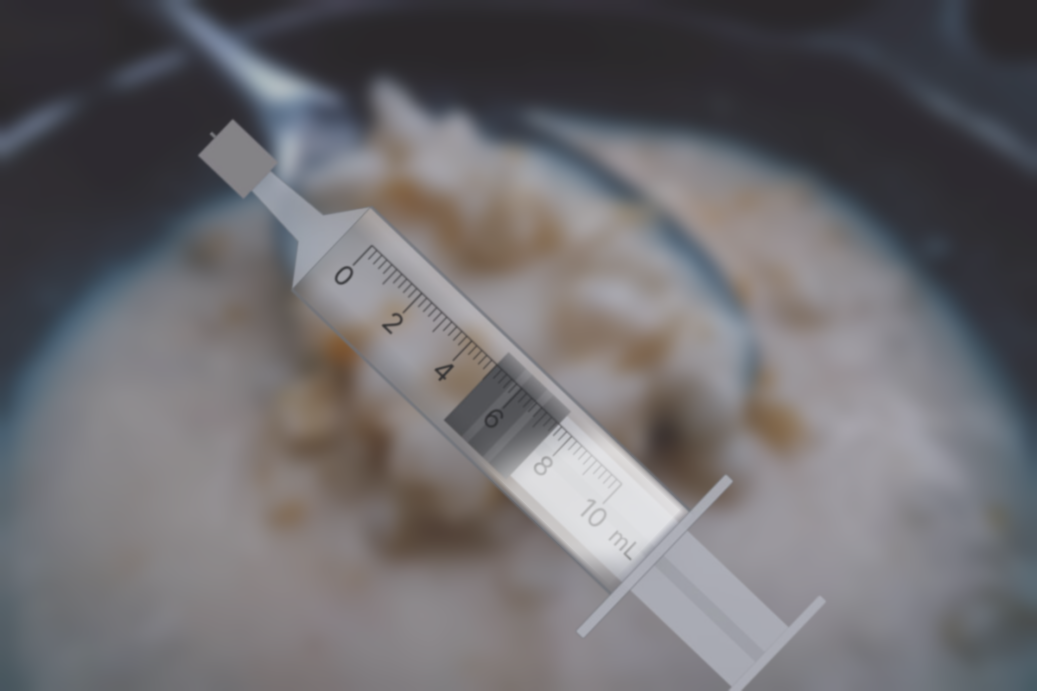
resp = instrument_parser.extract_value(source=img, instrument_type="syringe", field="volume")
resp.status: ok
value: 5 mL
